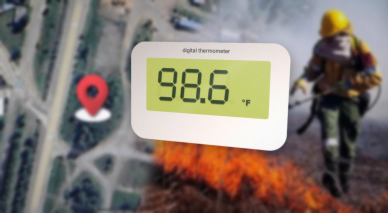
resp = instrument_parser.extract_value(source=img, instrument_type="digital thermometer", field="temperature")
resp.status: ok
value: 98.6 °F
